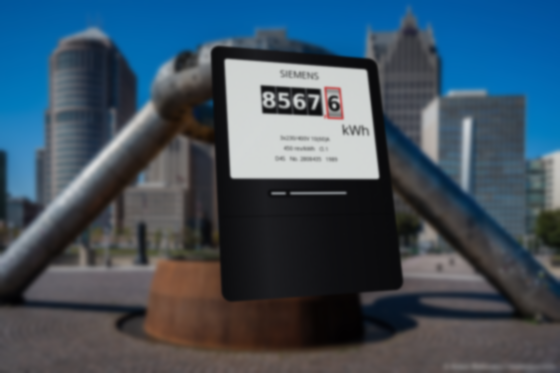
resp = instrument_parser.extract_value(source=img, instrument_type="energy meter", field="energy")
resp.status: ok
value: 8567.6 kWh
